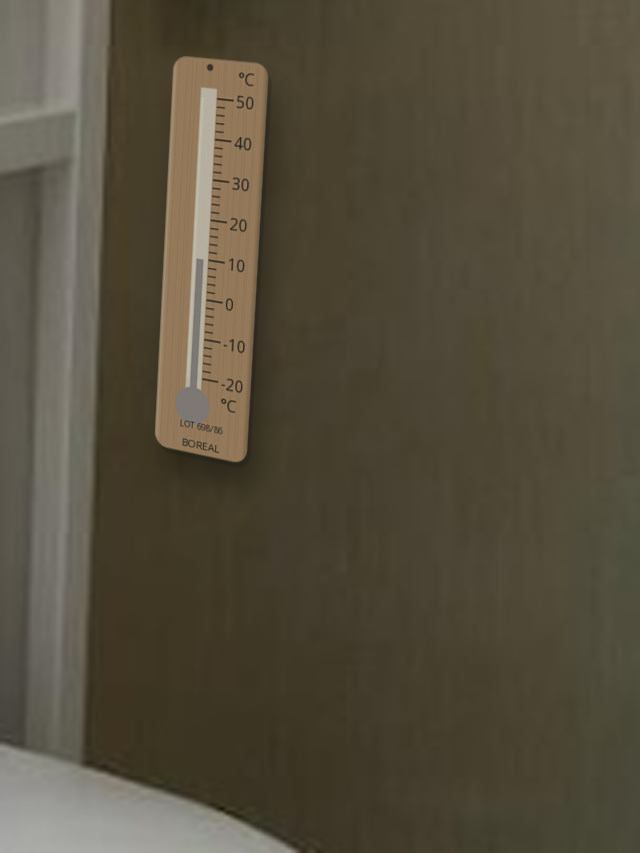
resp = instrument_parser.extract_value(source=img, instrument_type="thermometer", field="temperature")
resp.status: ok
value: 10 °C
